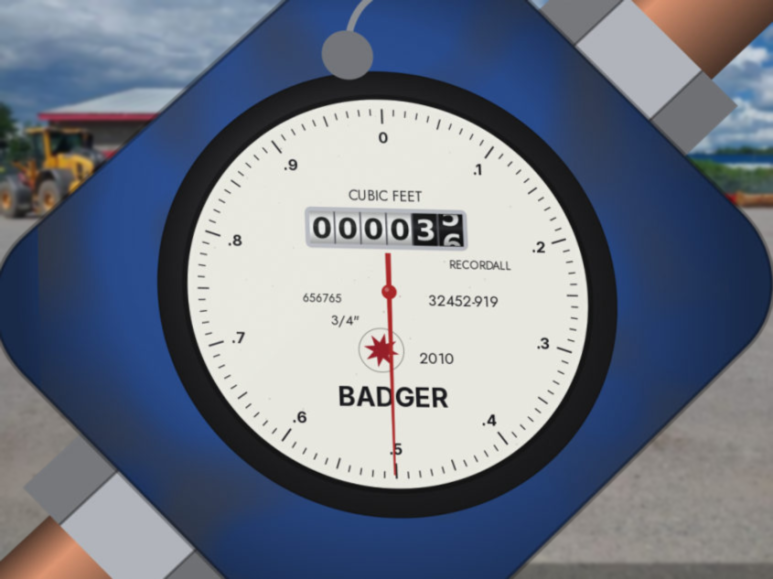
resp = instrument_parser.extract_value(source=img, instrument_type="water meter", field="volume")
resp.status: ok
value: 35.50 ft³
